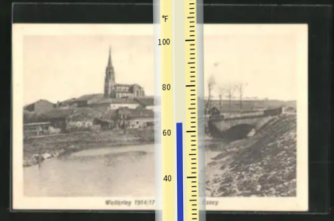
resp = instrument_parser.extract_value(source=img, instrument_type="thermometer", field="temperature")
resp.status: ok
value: 64 °F
